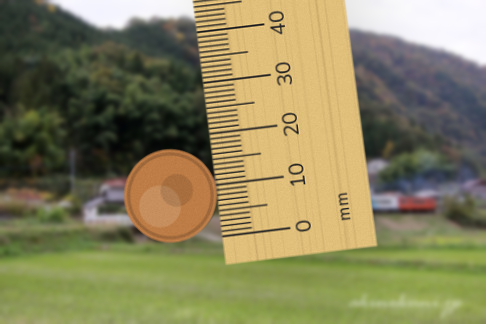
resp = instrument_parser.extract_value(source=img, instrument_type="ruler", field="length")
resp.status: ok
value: 18 mm
